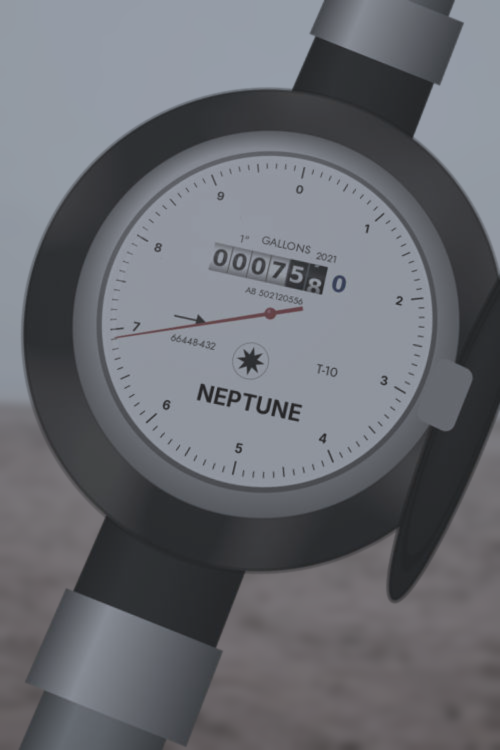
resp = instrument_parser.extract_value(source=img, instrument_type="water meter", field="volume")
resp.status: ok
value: 7576.9 gal
